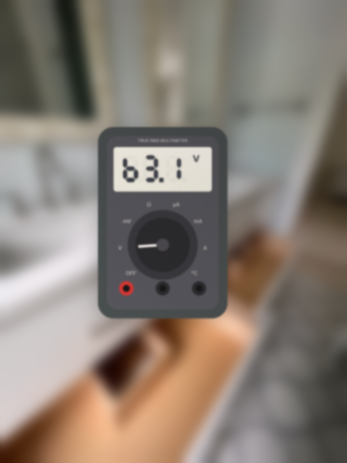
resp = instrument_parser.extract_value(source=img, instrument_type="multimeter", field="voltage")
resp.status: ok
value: 63.1 V
